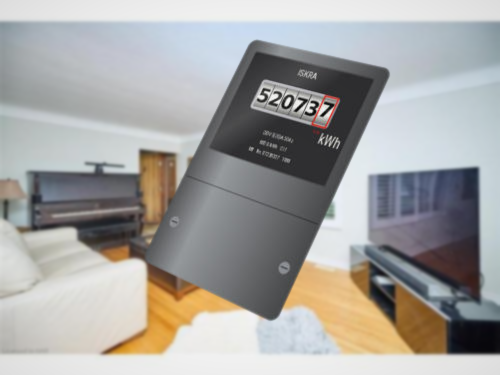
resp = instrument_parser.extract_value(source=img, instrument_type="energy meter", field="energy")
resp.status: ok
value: 52073.7 kWh
